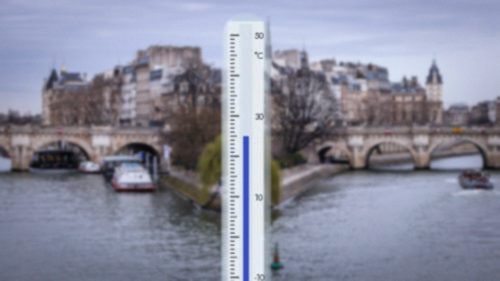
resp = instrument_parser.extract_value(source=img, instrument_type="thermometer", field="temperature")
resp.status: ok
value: 25 °C
